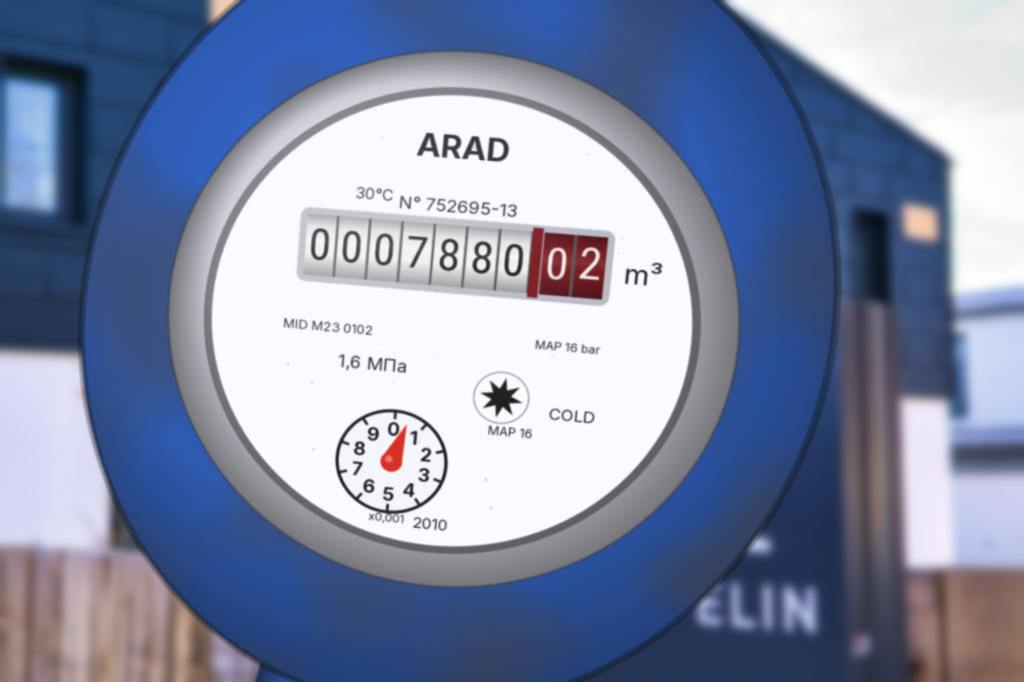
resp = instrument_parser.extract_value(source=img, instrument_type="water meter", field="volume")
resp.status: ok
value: 7880.020 m³
